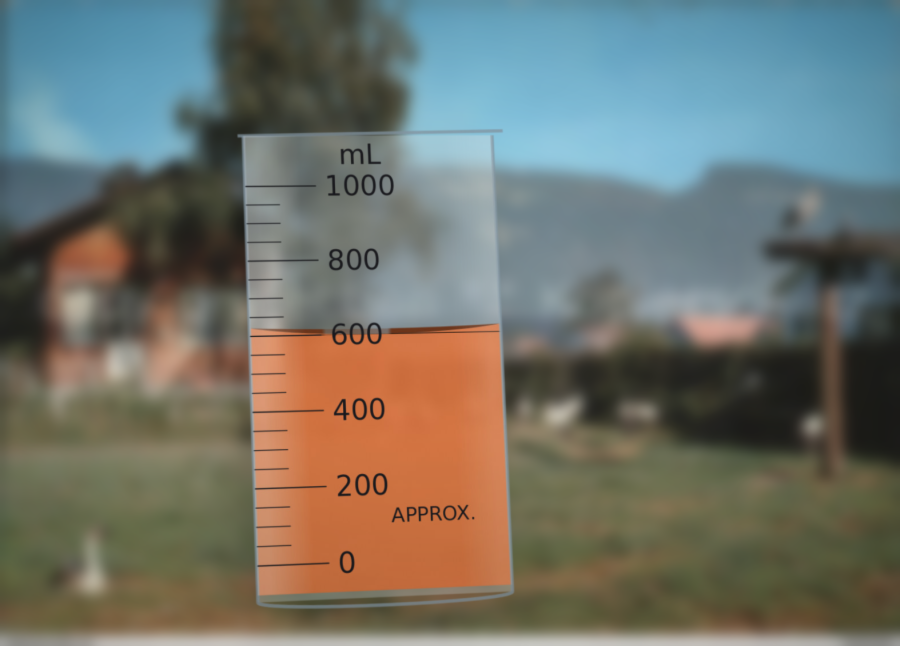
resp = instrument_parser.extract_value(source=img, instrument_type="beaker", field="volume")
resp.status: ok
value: 600 mL
